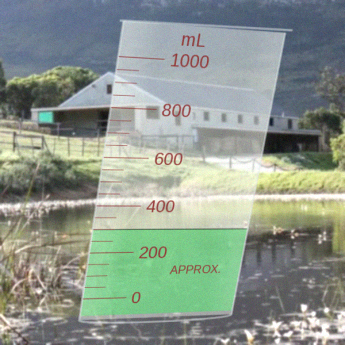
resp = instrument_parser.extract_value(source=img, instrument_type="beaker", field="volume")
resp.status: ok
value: 300 mL
